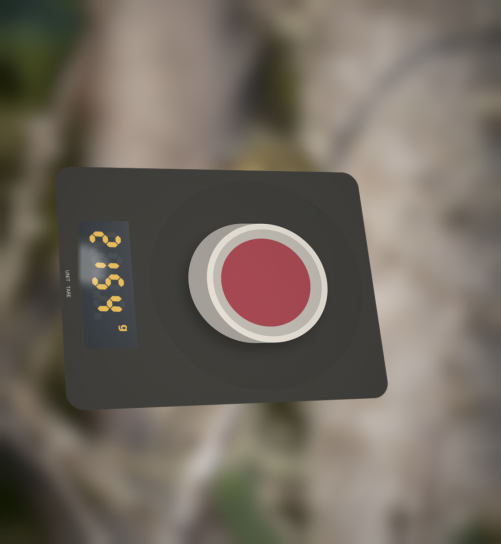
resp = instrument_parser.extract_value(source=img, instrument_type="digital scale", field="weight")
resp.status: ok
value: 2154 g
